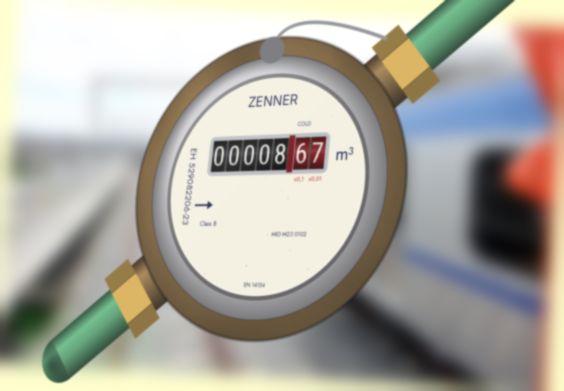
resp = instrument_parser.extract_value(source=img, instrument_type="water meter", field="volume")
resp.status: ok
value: 8.67 m³
